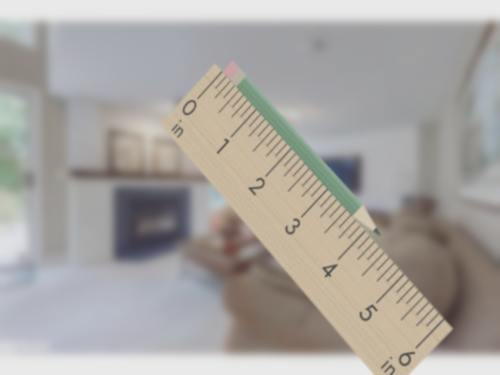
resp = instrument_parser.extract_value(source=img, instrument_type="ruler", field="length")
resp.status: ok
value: 4.25 in
